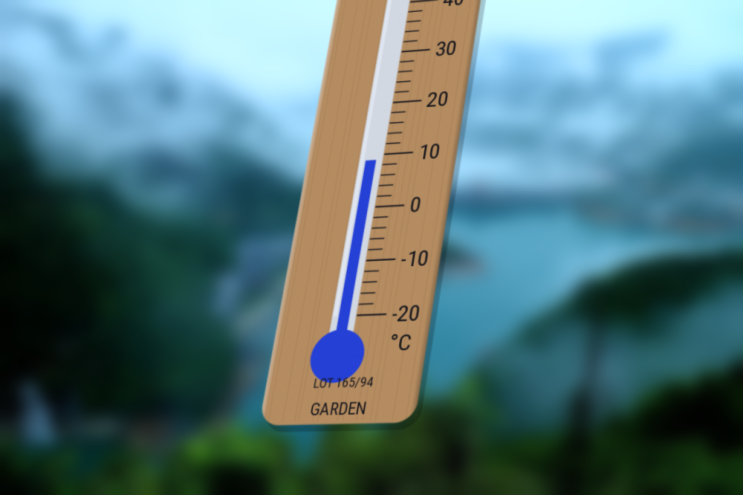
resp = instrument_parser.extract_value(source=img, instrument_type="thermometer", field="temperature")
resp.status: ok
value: 9 °C
